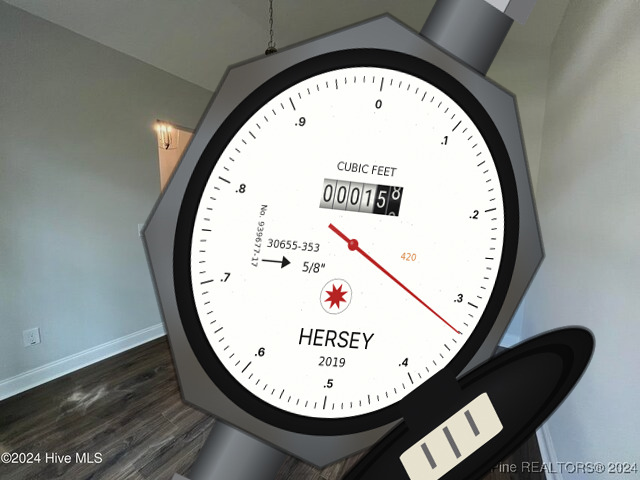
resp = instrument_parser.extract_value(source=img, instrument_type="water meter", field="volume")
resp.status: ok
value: 158.33 ft³
